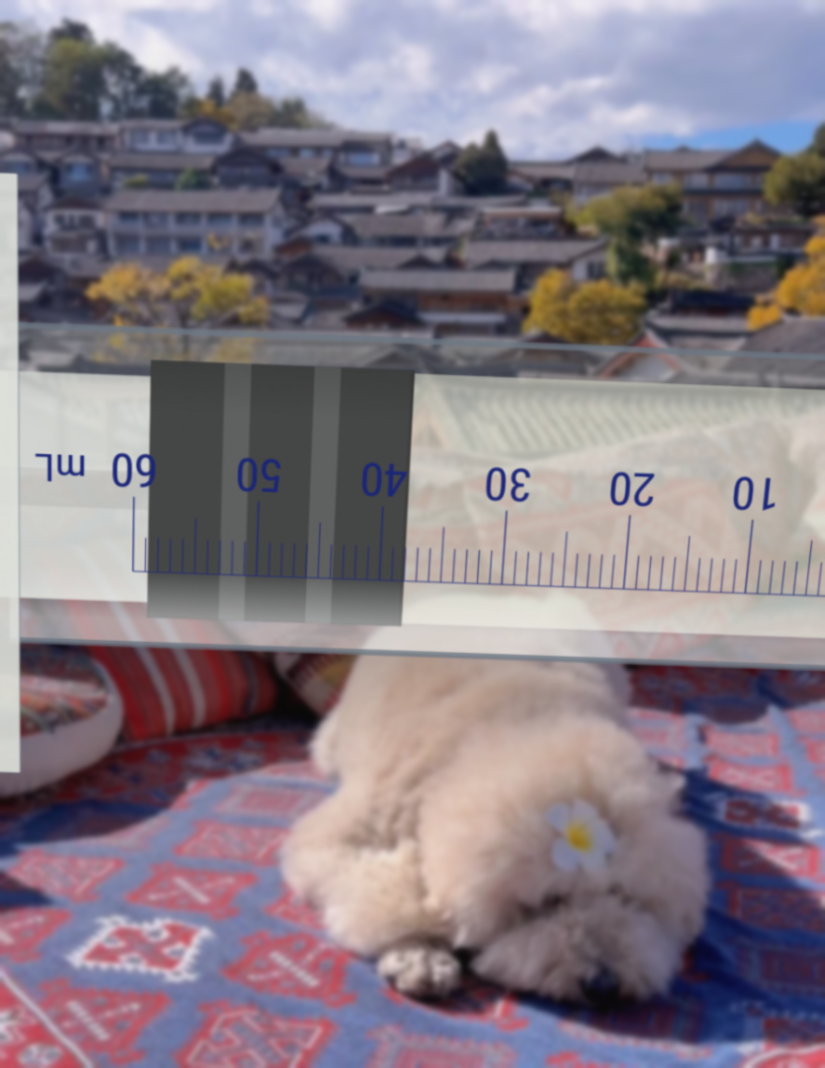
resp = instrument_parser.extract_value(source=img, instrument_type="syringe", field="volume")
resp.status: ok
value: 38 mL
